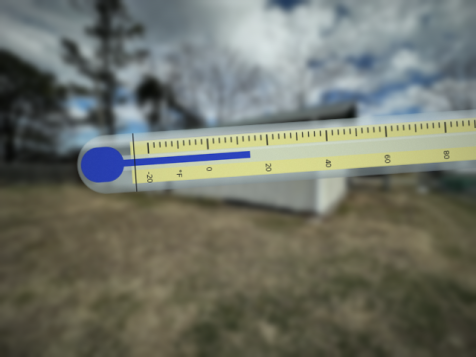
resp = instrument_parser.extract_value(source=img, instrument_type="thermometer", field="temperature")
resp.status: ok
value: 14 °F
